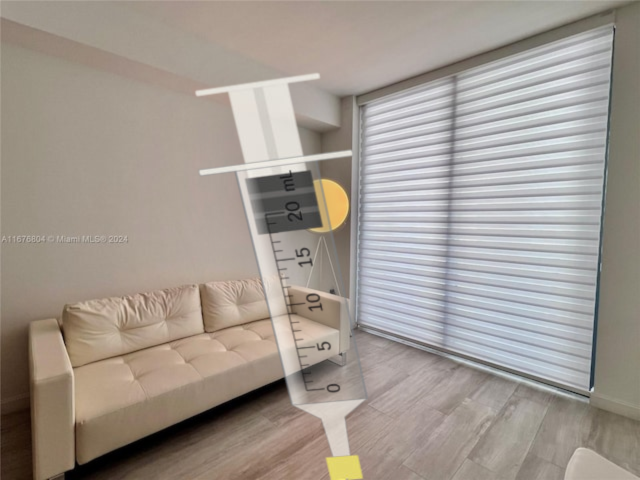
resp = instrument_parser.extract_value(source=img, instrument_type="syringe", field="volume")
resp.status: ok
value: 18 mL
